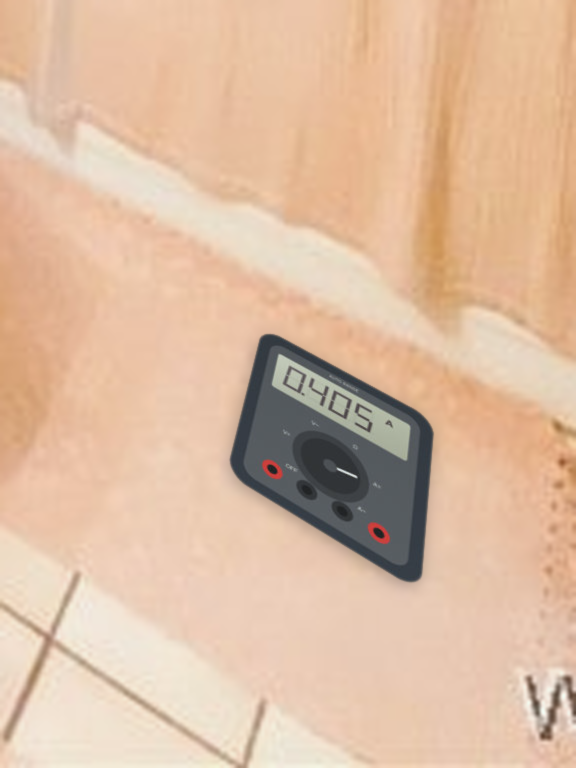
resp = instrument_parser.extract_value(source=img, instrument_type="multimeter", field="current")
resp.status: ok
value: 0.405 A
